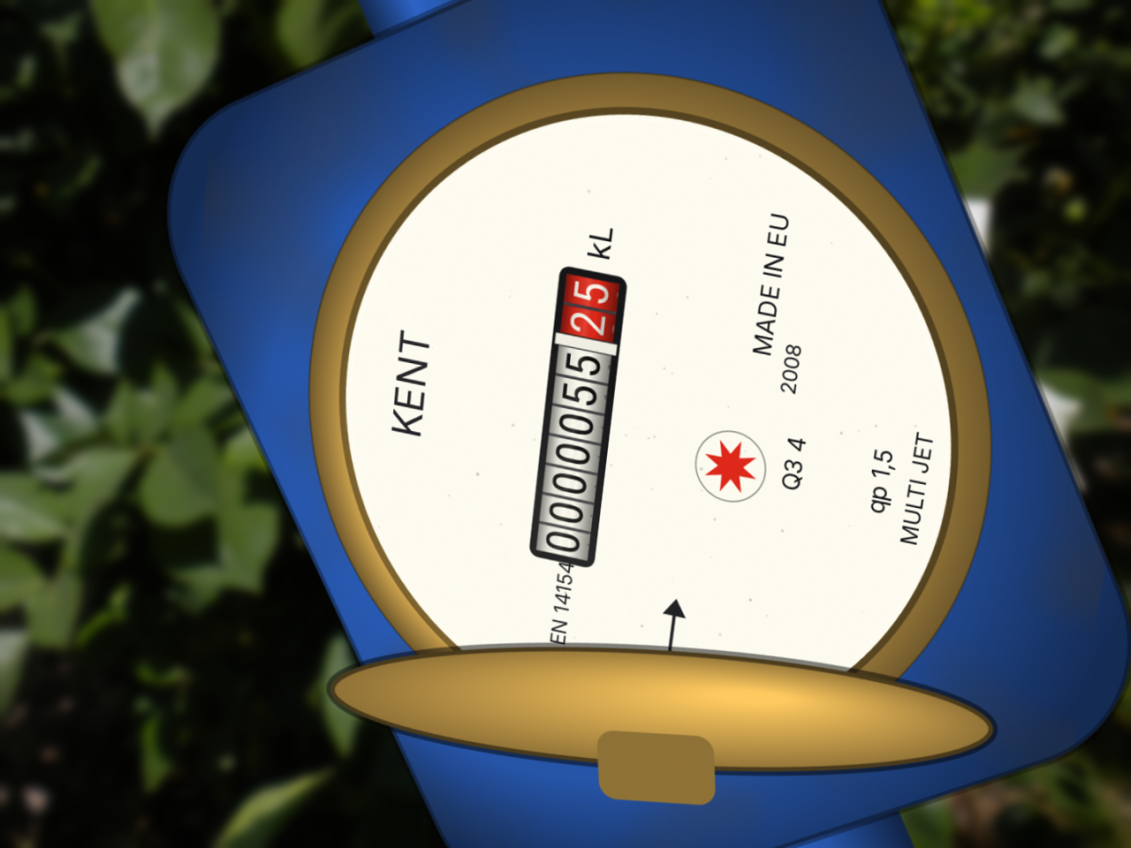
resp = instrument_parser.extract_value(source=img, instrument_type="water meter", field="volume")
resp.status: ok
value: 55.25 kL
